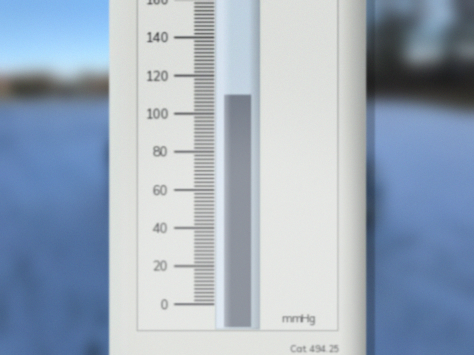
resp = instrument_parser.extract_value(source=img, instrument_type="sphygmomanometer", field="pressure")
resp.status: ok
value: 110 mmHg
